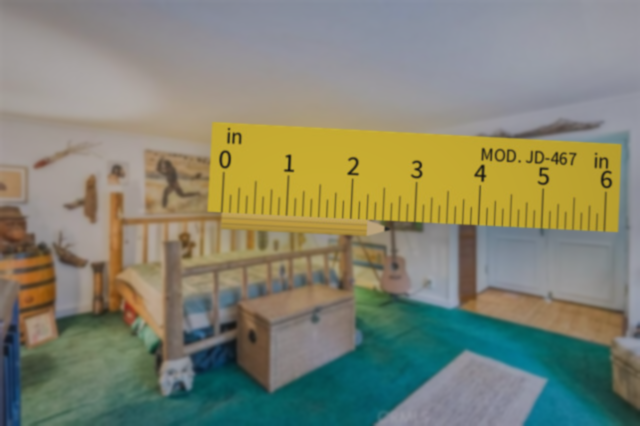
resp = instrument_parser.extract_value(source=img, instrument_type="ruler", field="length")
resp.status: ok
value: 2.625 in
